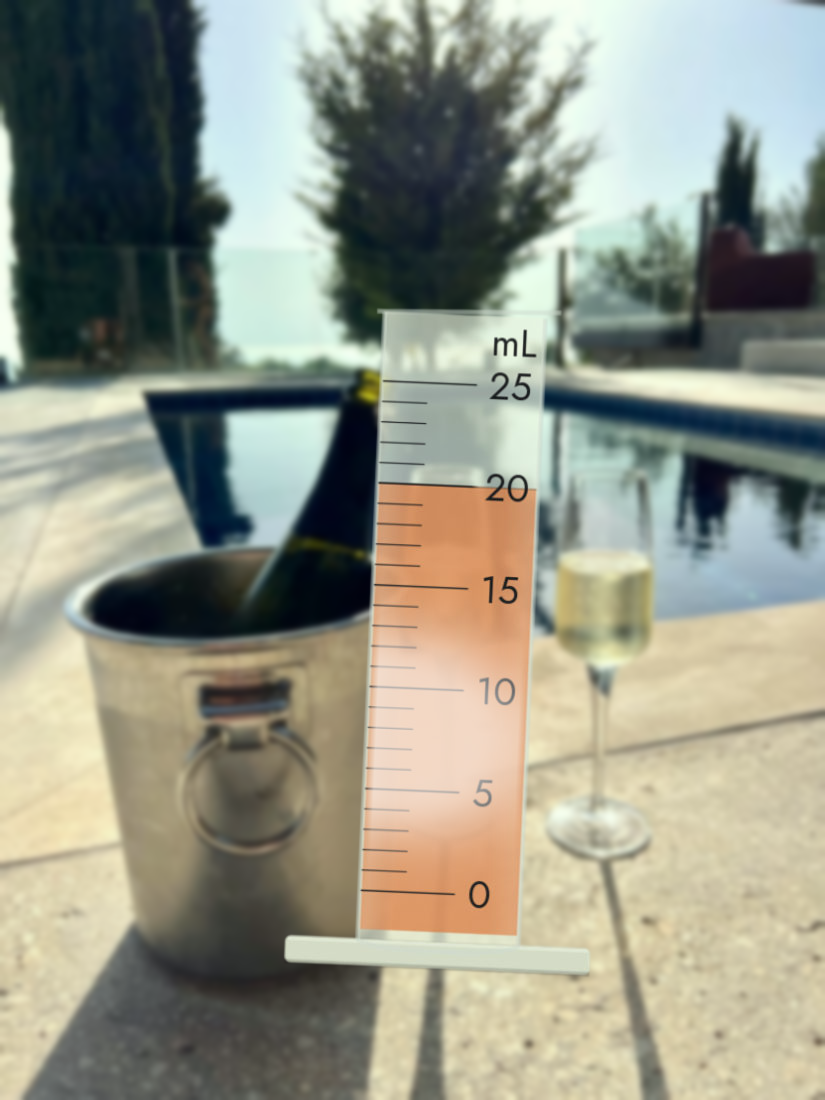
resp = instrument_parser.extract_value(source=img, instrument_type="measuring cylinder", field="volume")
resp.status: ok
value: 20 mL
